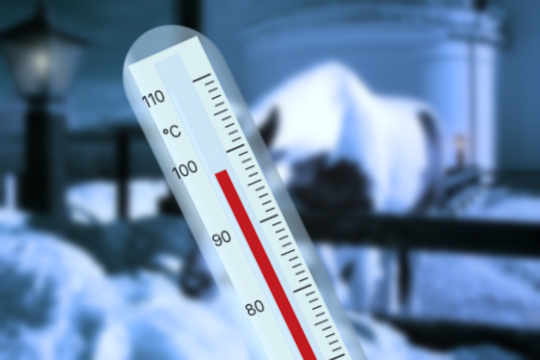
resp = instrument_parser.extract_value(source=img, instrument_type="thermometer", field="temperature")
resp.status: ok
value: 98 °C
